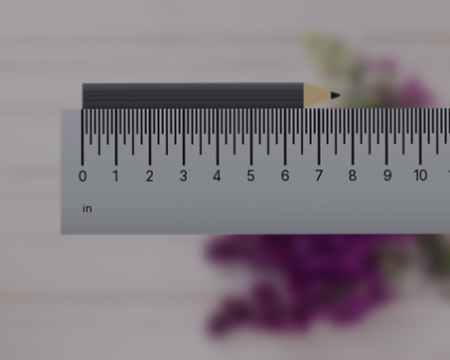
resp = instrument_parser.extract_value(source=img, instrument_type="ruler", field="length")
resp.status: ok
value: 7.625 in
